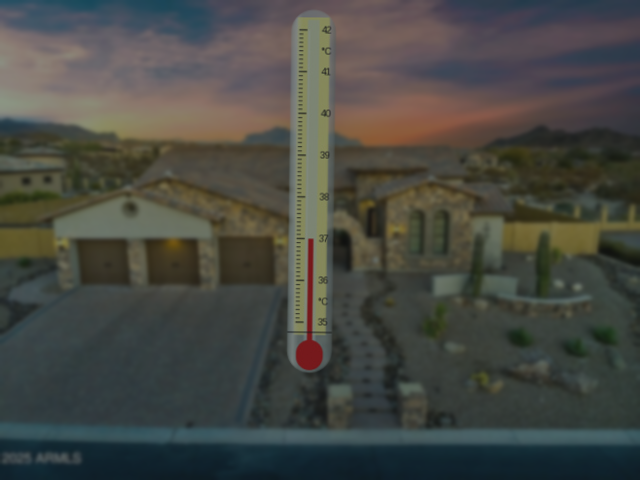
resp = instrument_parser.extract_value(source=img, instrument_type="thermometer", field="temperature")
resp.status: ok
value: 37 °C
